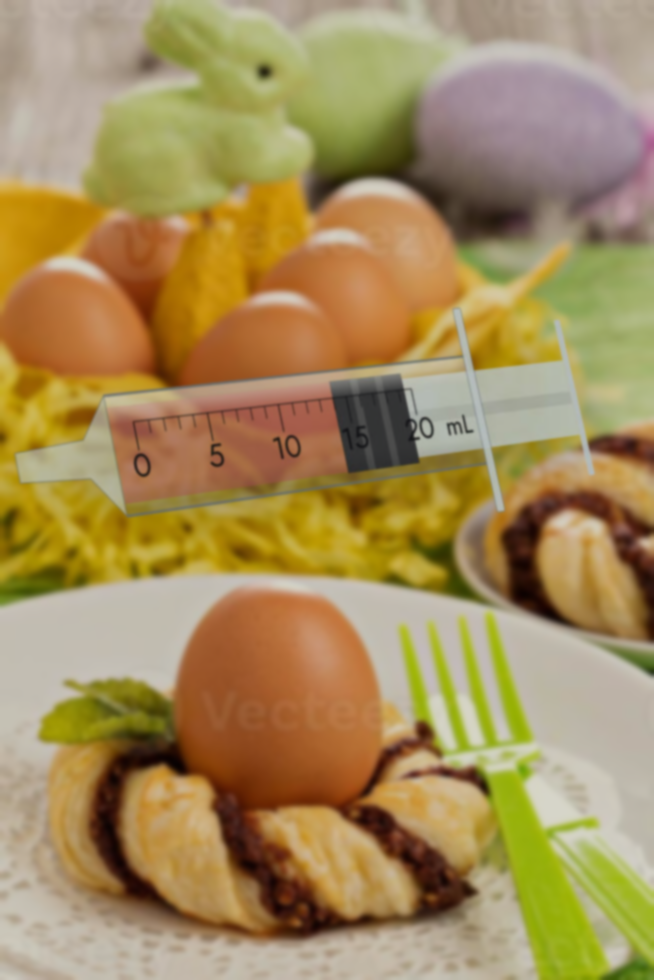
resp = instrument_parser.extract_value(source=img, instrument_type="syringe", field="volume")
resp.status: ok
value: 14 mL
